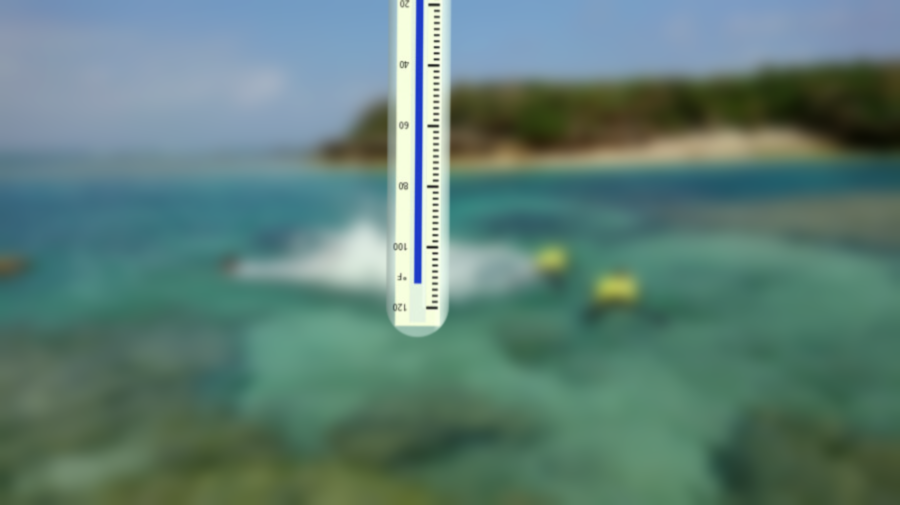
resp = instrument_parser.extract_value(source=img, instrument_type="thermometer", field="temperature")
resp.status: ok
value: 112 °F
